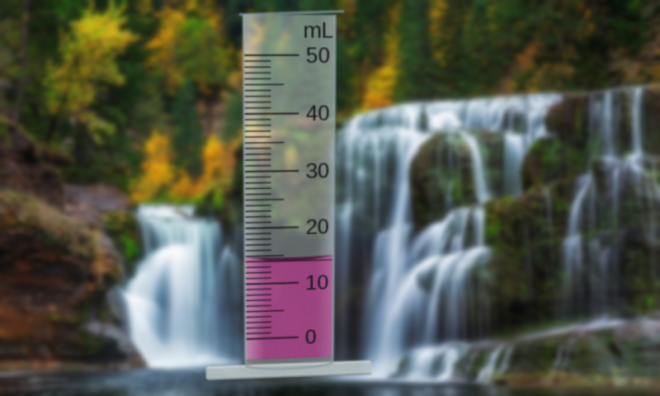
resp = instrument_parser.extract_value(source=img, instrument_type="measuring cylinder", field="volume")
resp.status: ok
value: 14 mL
